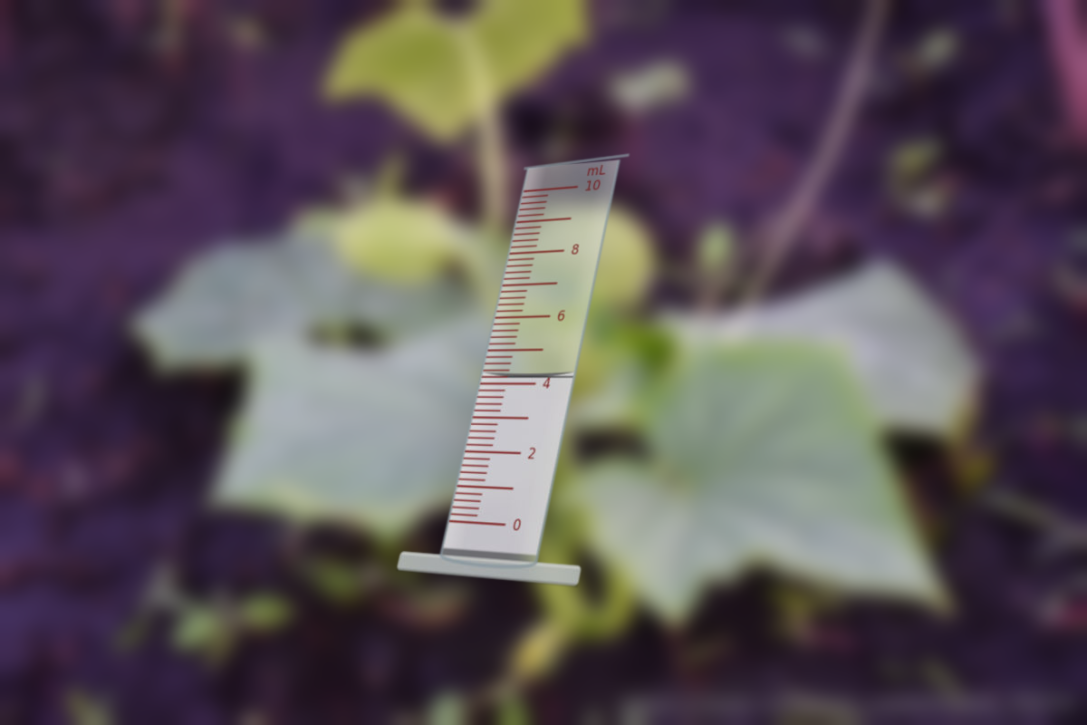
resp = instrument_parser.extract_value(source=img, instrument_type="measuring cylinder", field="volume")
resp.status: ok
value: 4.2 mL
